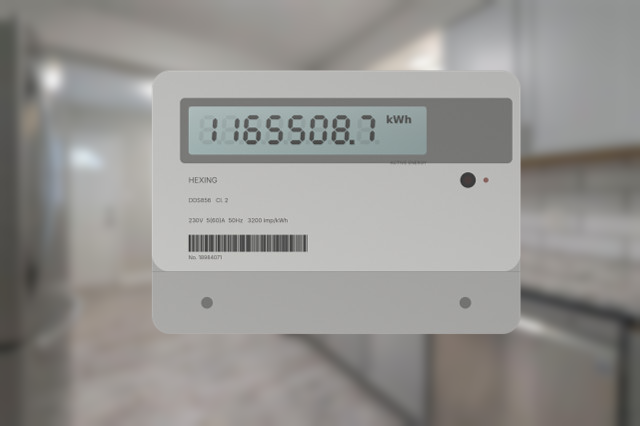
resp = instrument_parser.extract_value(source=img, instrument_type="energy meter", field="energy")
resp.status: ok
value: 1165508.7 kWh
